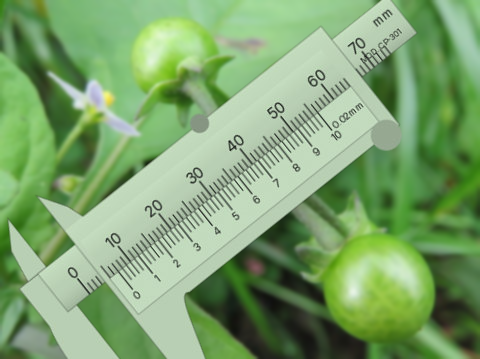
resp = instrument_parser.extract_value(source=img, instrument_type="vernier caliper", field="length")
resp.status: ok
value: 7.0 mm
